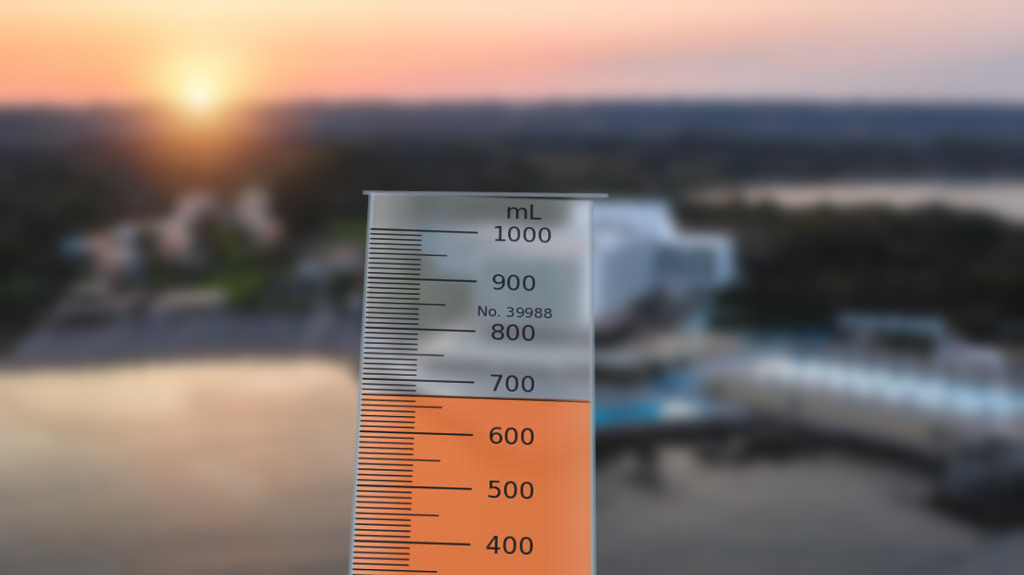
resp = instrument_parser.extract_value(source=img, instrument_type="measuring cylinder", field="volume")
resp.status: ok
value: 670 mL
